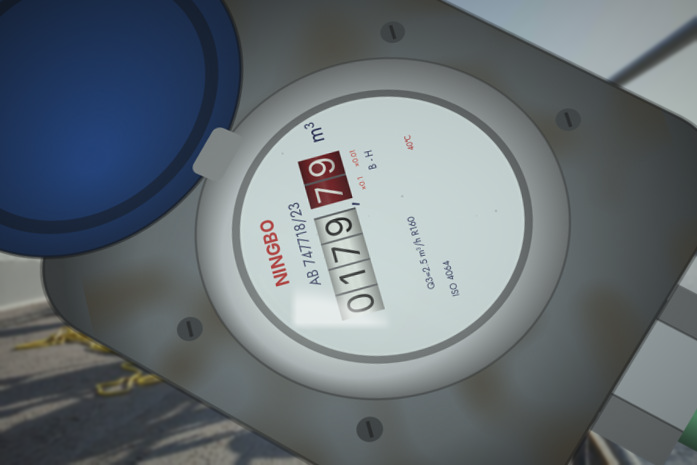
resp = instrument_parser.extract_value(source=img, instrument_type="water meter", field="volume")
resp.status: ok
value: 179.79 m³
